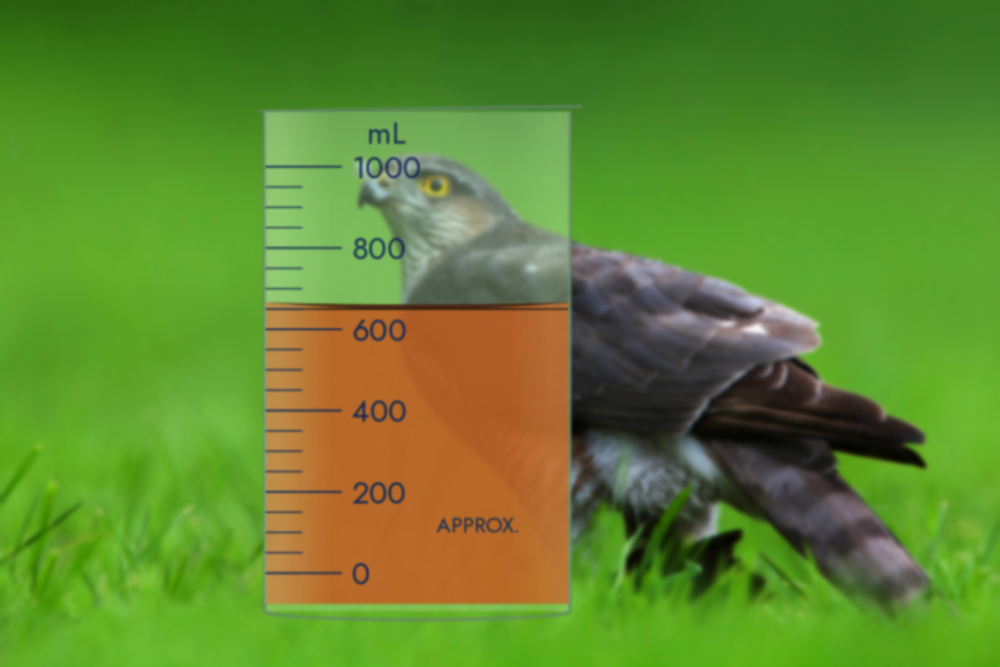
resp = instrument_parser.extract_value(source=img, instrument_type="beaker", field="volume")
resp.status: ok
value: 650 mL
